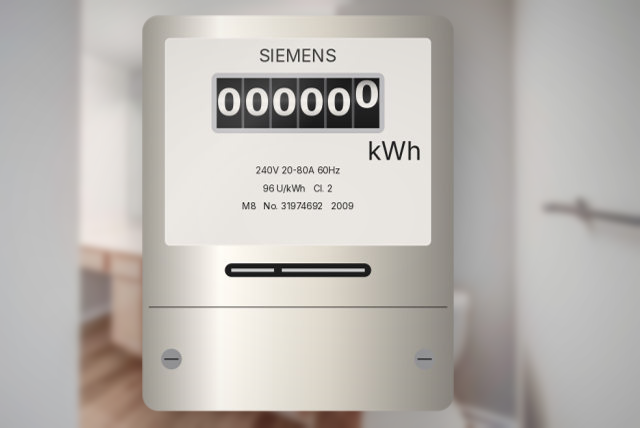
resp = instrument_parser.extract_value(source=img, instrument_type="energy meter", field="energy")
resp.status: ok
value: 0 kWh
